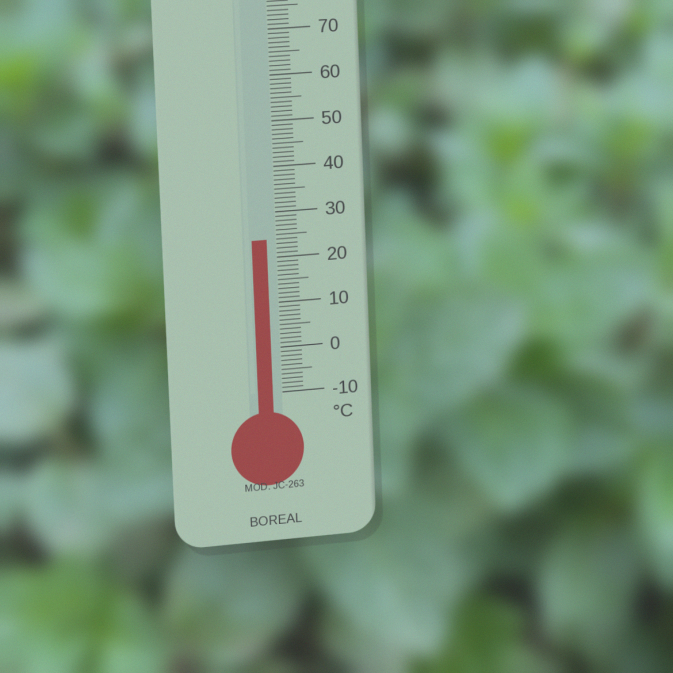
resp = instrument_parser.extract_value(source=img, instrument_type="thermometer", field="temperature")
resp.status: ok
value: 24 °C
